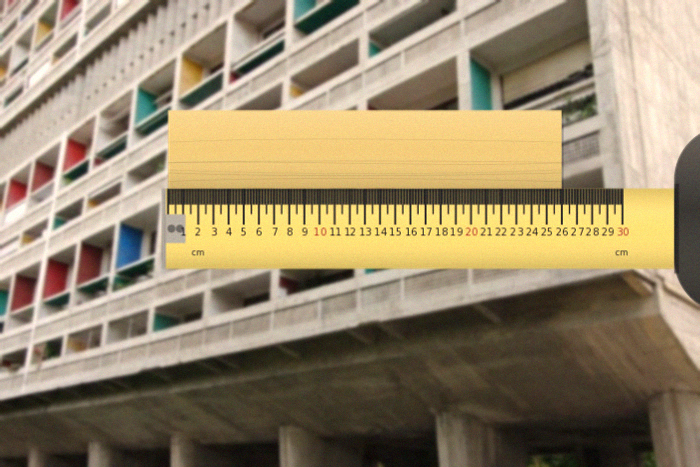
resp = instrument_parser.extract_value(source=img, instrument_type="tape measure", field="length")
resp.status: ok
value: 26 cm
